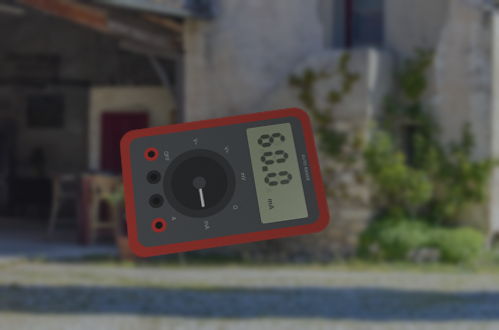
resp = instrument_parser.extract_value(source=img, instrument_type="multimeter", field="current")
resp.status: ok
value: 60.0 mA
